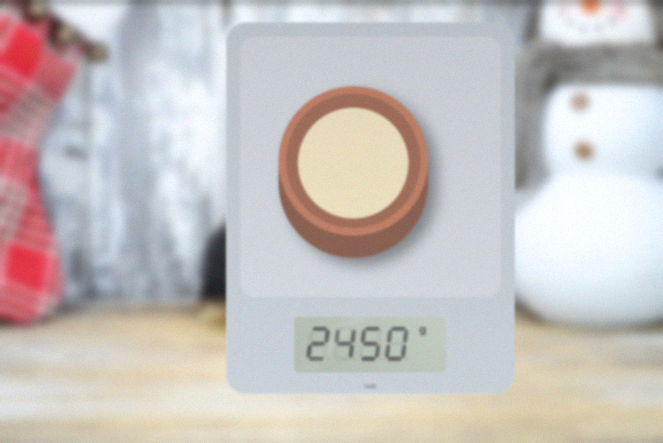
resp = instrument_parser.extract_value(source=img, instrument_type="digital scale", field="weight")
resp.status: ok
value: 2450 g
